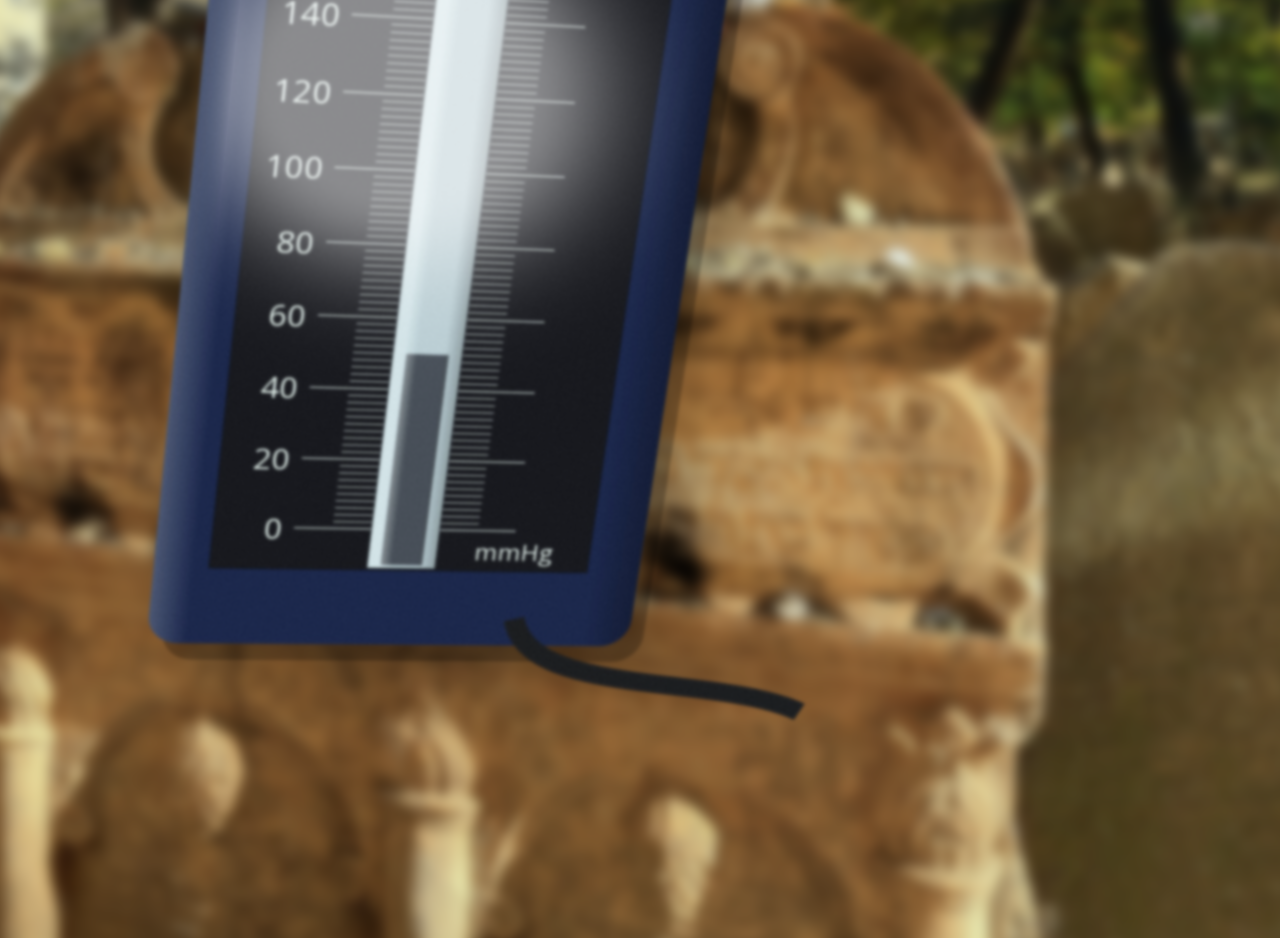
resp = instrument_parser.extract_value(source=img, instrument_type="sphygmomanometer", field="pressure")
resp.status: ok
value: 50 mmHg
